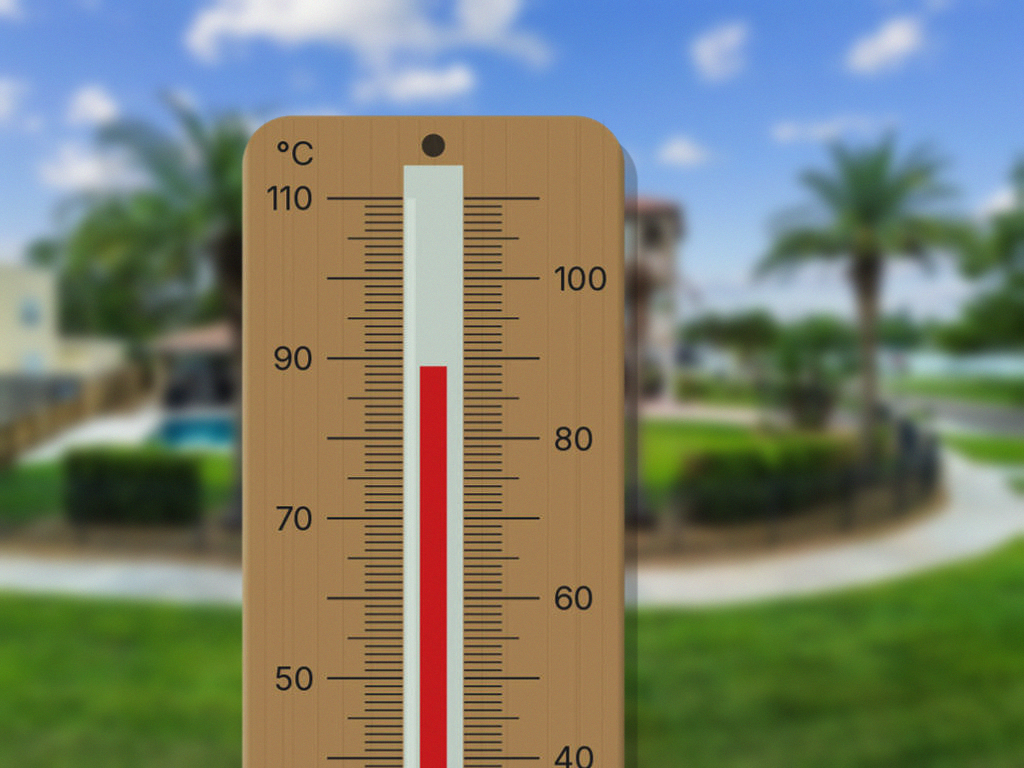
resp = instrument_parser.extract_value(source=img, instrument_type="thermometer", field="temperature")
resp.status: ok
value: 89 °C
